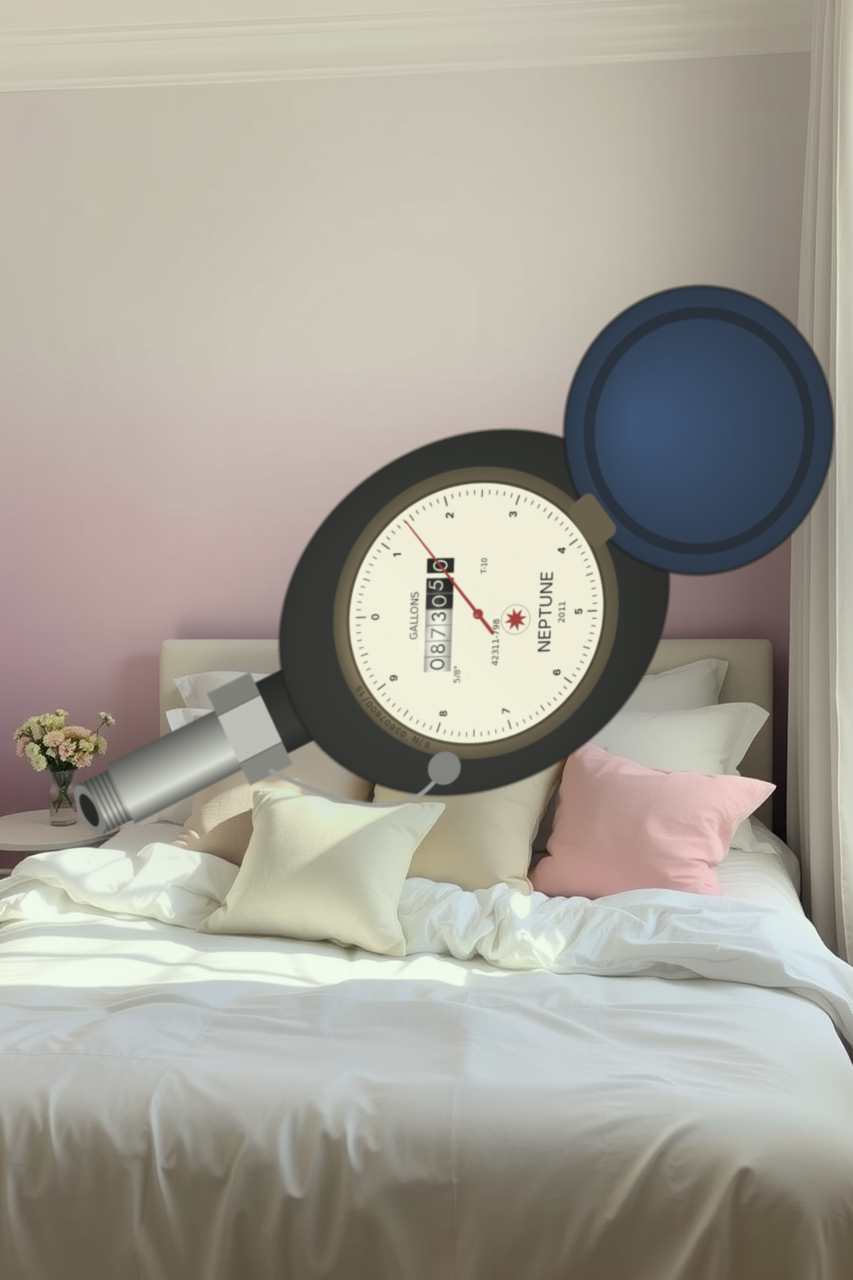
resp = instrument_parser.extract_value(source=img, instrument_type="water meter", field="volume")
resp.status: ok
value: 873051.4 gal
